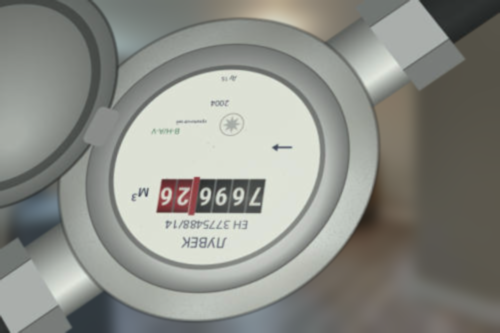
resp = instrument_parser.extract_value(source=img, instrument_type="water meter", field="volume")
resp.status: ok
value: 7696.26 m³
